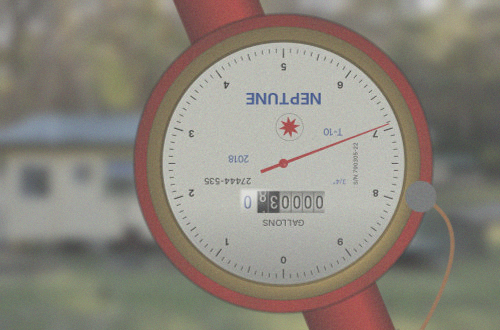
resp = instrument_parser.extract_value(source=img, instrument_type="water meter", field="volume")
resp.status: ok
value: 376.9 gal
